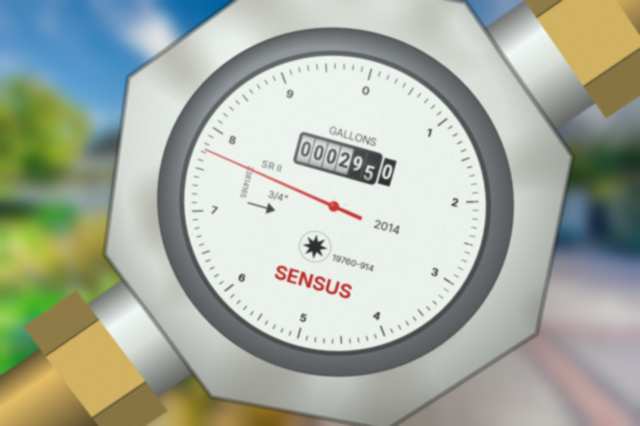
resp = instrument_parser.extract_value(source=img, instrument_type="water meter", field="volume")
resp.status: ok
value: 2947.7 gal
